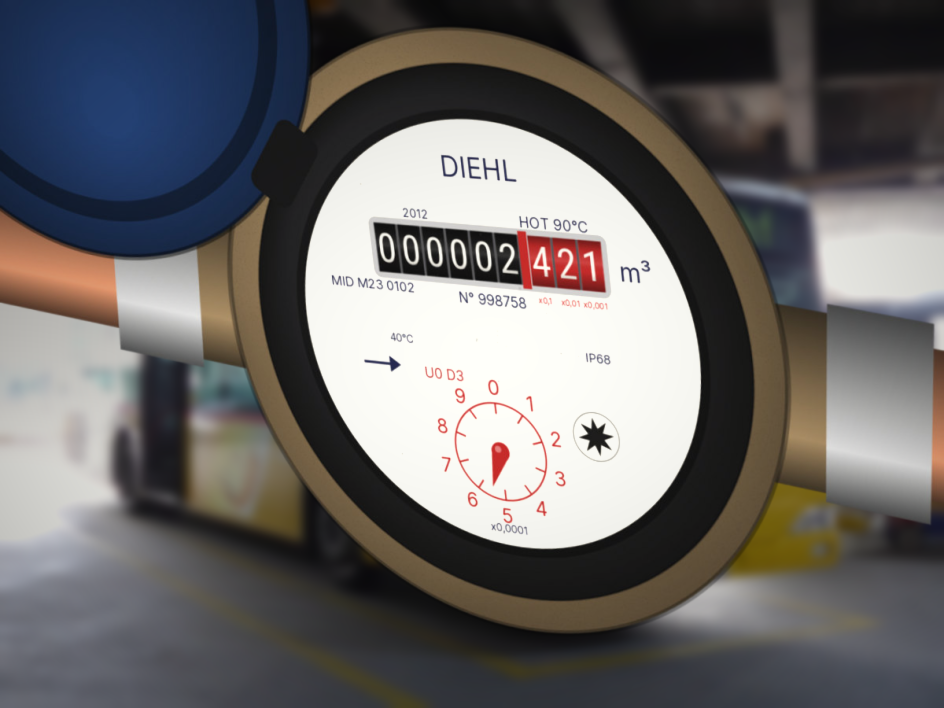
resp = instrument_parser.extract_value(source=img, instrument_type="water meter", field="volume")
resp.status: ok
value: 2.4215 m³
